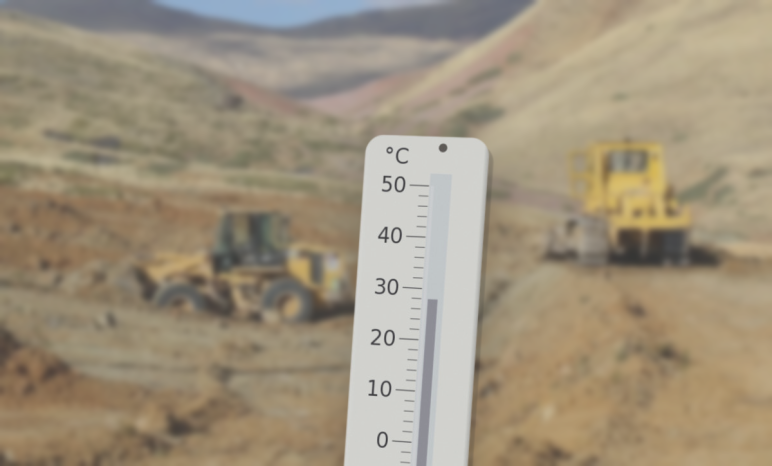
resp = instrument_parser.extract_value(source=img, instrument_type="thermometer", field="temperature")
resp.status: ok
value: 28 °C
